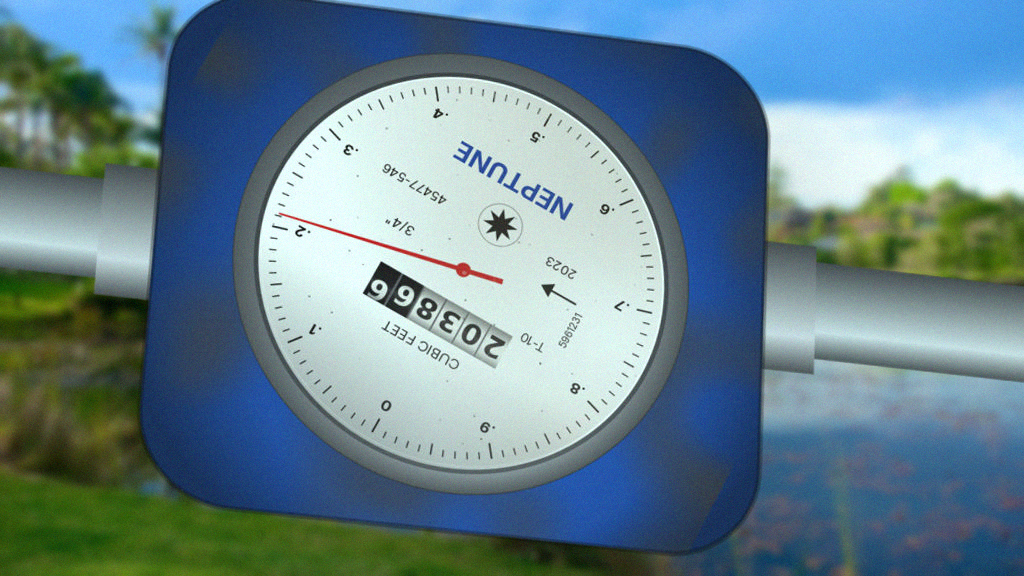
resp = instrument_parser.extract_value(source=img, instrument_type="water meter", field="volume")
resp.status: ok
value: 203866.21 ft³
